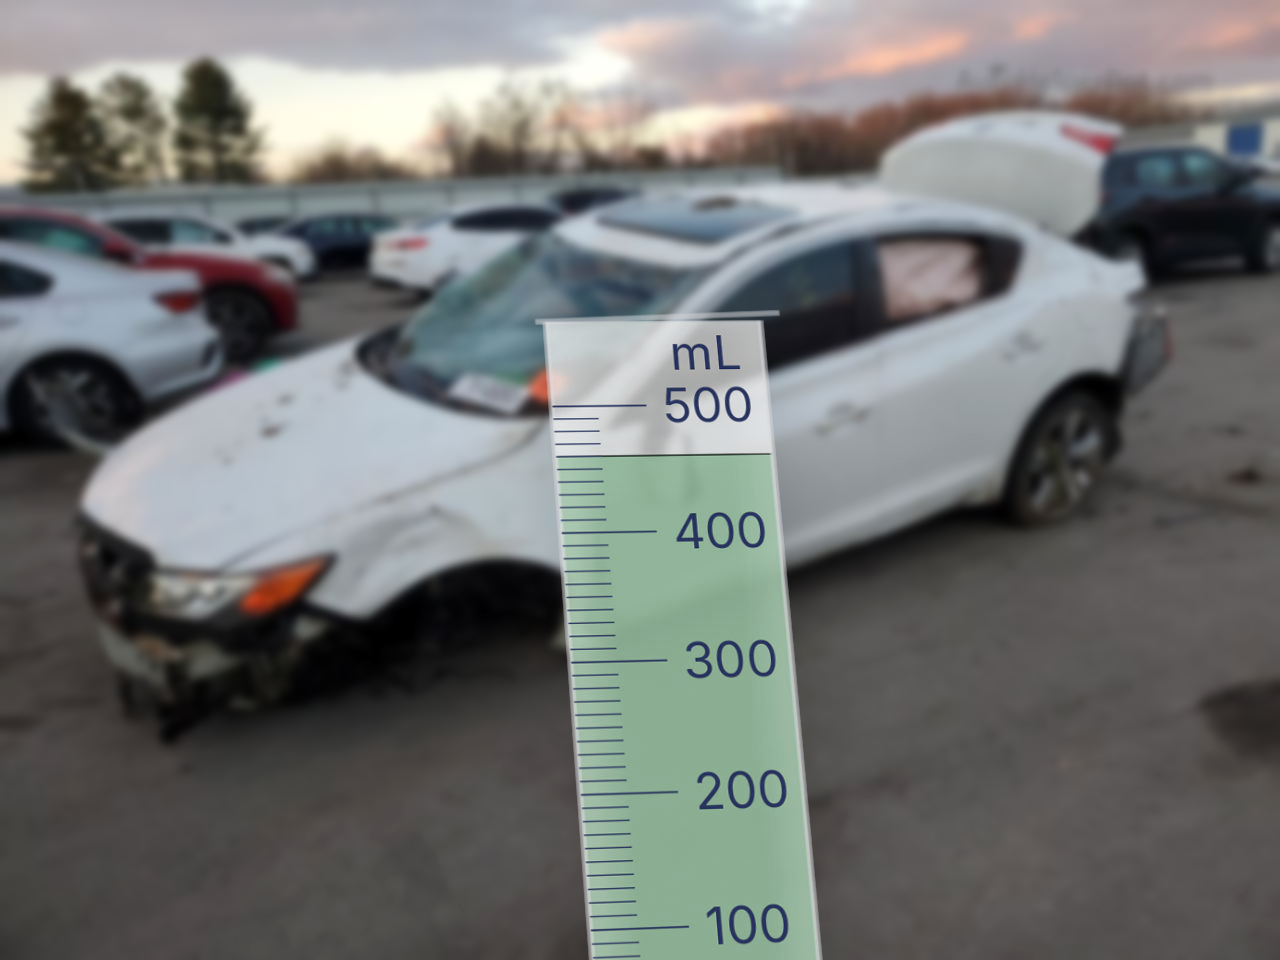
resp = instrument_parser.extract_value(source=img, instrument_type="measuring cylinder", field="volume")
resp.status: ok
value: 460 mL
